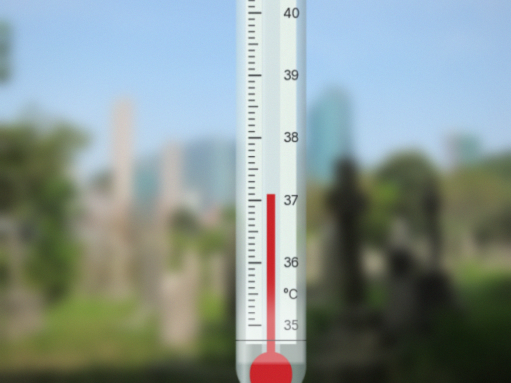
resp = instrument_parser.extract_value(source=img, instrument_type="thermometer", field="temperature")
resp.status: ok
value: 37.1 °C
